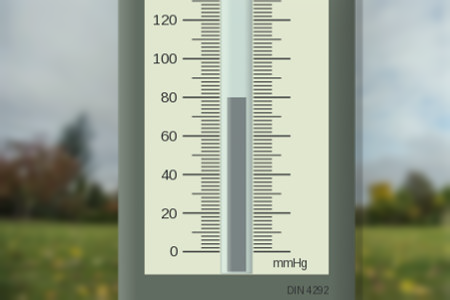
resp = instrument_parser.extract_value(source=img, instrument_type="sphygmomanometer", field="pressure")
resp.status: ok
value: 80 mmHg
